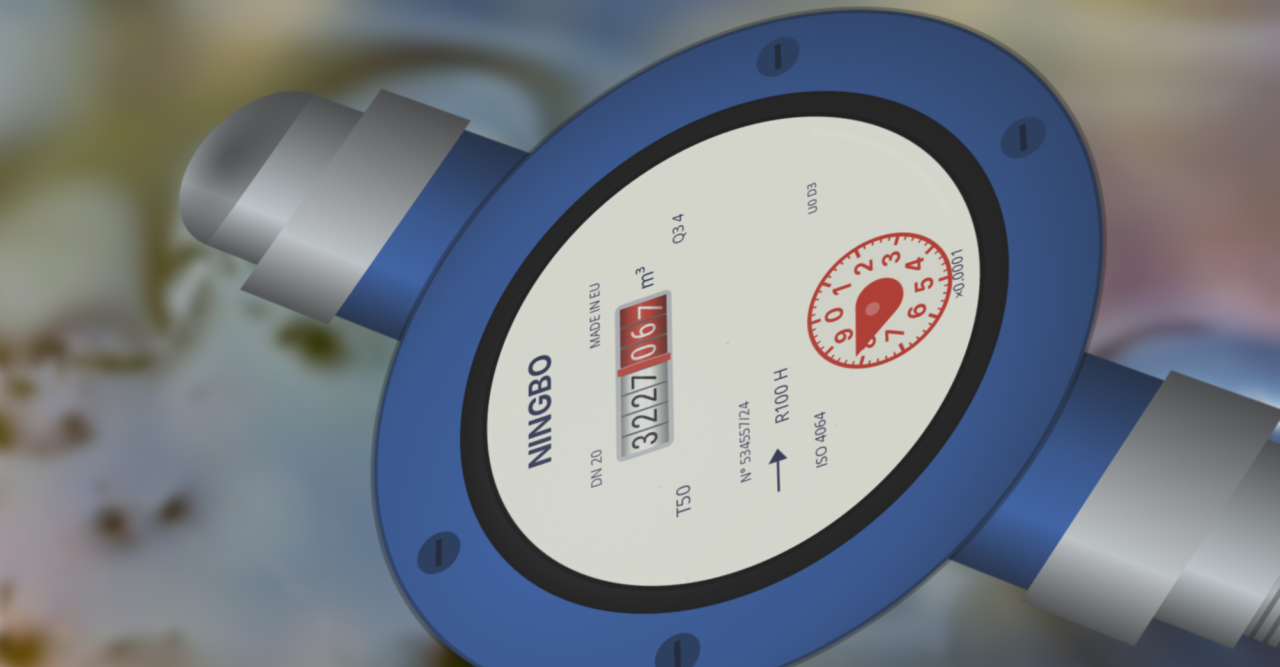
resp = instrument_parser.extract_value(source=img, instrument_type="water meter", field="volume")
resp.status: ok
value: 3227.0668 m³
